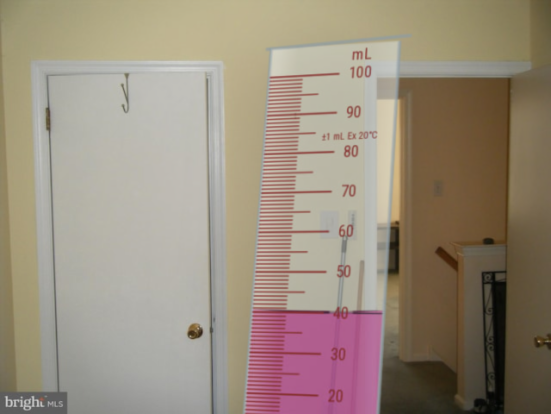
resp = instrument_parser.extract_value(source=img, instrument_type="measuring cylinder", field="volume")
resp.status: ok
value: 40 mL
